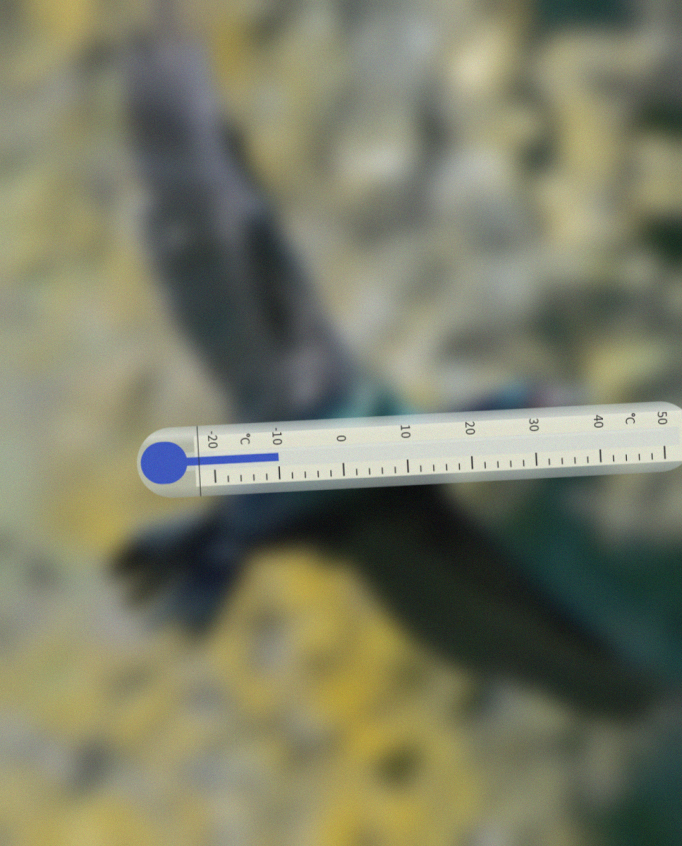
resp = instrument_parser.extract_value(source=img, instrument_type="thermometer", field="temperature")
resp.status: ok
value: -10 °C
